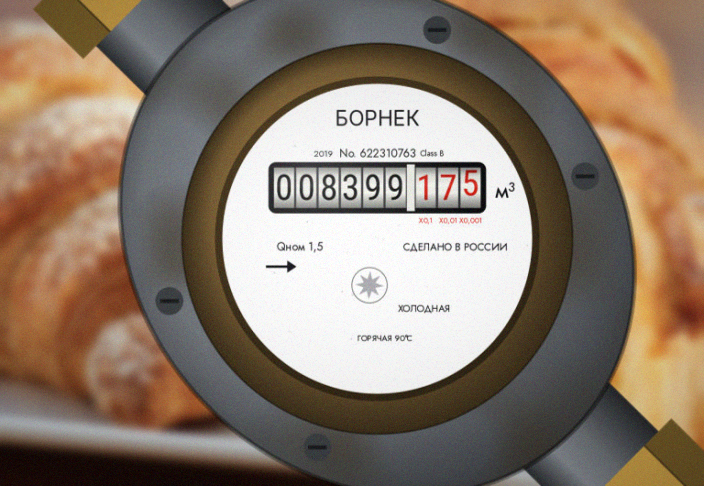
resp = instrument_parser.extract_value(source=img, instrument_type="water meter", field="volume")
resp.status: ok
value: 8399.175 m³
